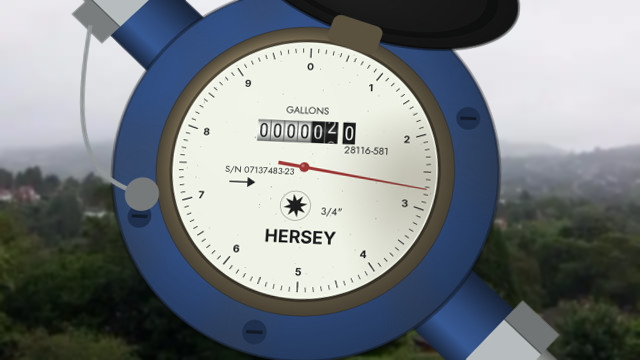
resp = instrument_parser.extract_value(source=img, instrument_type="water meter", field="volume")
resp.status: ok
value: 22.7 gal
